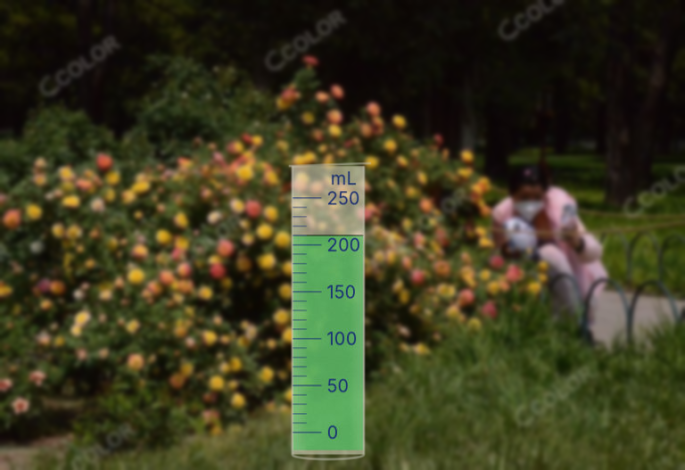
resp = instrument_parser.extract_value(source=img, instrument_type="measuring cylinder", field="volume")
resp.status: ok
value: 210 mL
